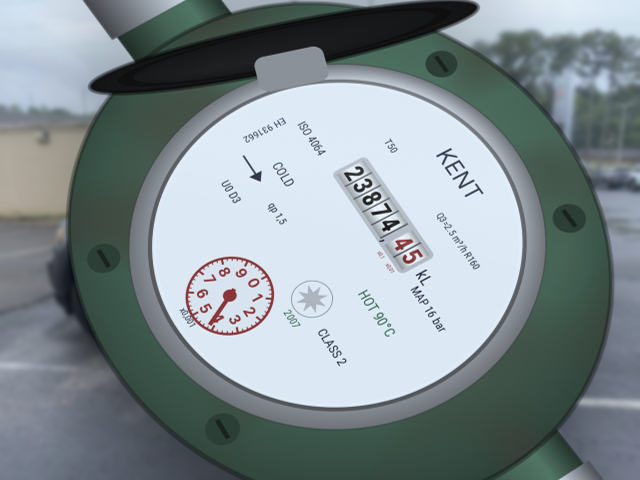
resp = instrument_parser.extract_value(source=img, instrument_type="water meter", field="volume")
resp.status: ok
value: 23874.454 kL
